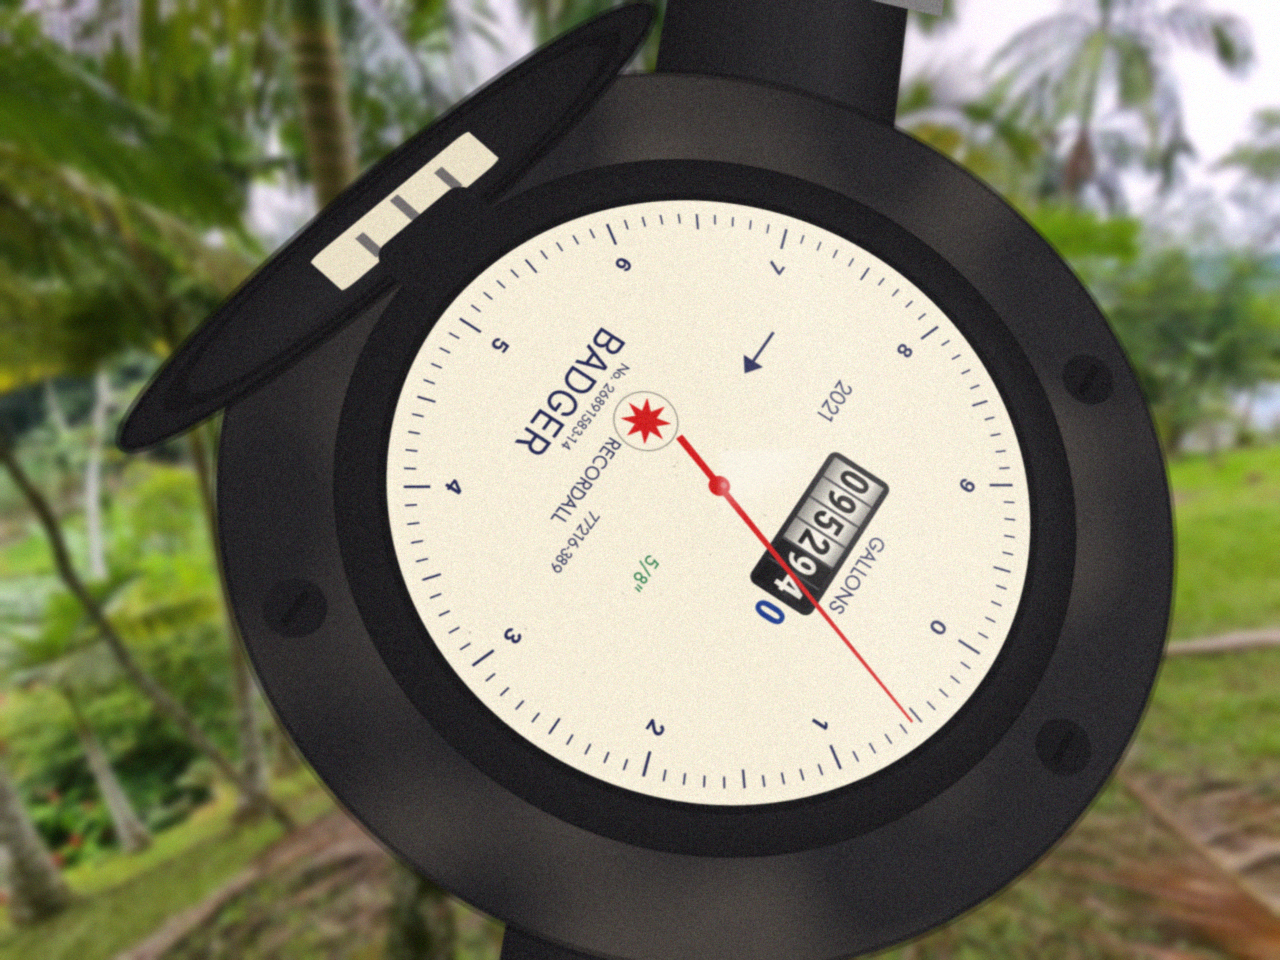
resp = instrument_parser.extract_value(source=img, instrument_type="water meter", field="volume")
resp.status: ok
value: 952940.5 gal
